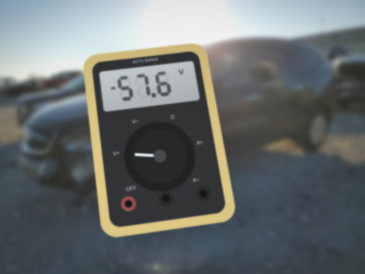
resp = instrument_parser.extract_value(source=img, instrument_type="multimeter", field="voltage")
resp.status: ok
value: -57.6 V
